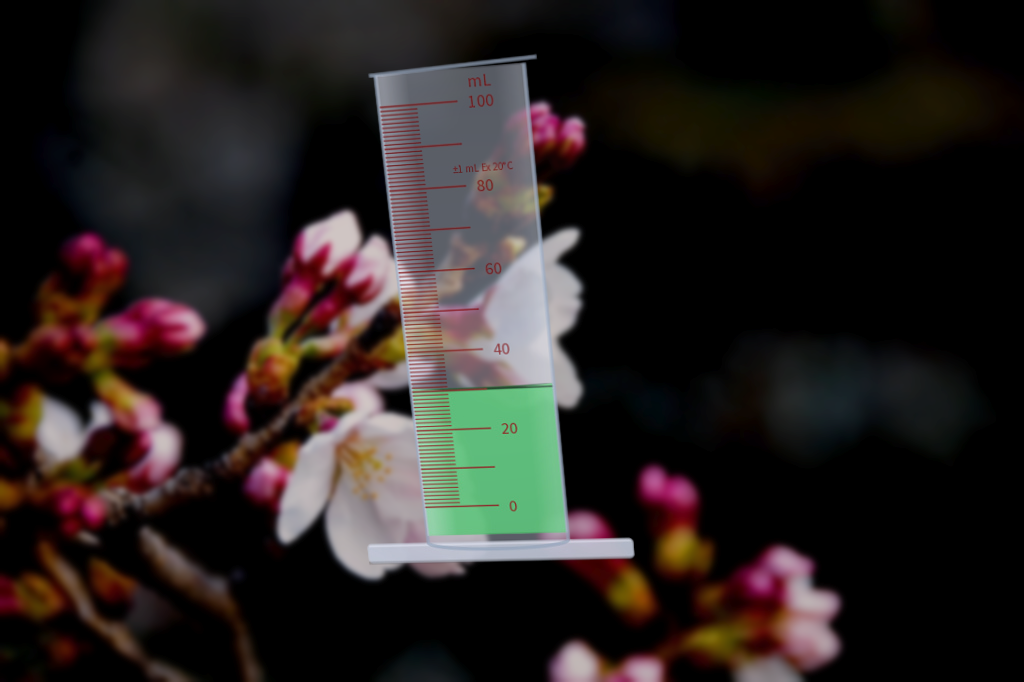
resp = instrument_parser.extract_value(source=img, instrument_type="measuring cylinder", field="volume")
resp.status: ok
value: 30 mL
